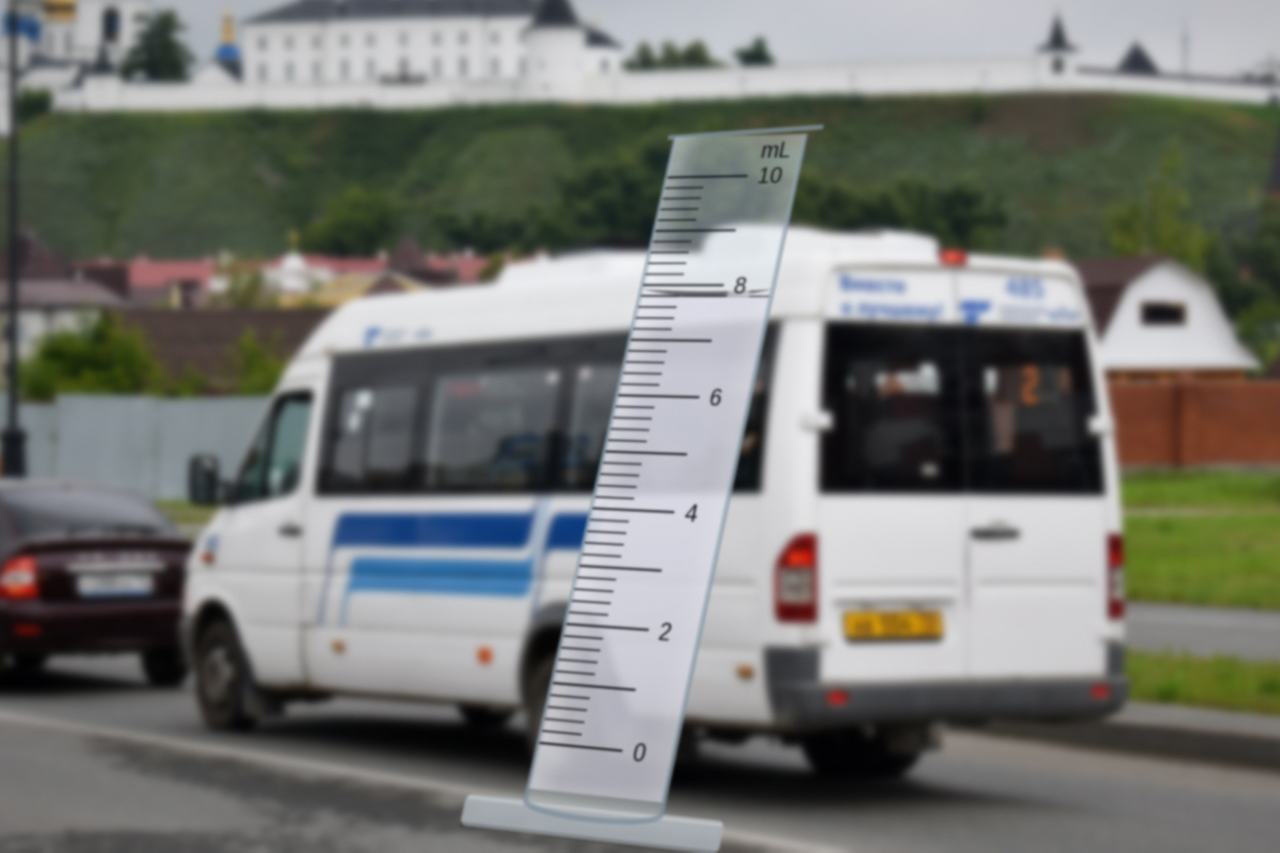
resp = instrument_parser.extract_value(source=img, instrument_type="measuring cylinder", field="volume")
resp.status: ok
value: 7.8 mL
